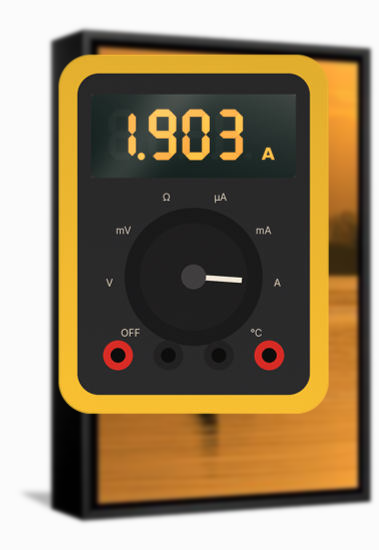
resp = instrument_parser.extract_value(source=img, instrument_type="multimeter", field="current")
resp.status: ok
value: 1.903 A
